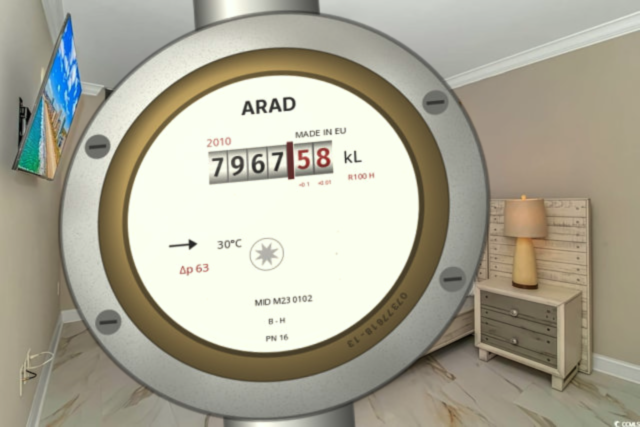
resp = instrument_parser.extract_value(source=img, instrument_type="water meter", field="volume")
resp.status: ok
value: 7967.58 kL
